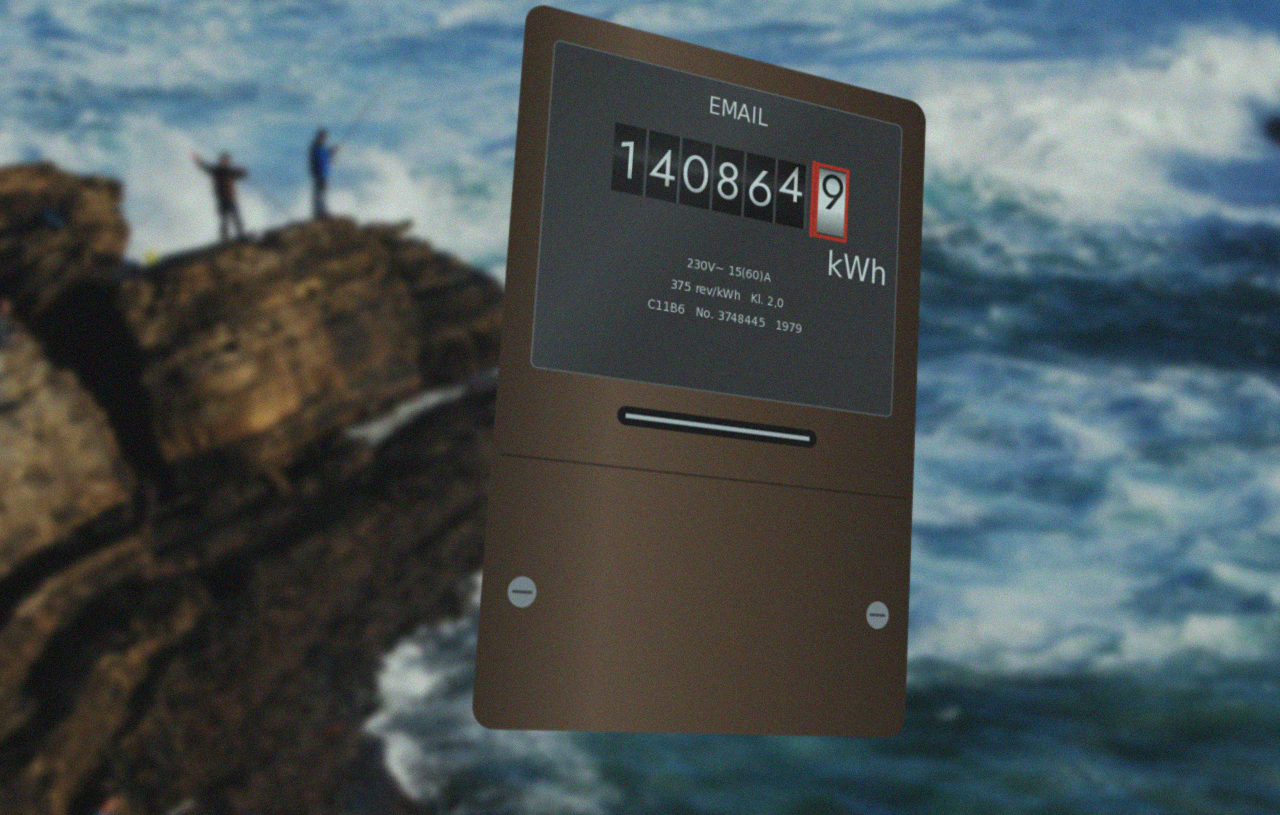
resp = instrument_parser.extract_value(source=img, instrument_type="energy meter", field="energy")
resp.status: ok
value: 140864.9 kWh
